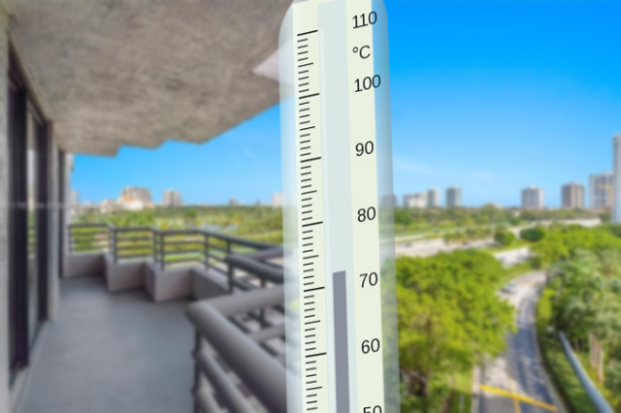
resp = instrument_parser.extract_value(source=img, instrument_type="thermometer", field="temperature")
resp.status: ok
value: 72 °C
